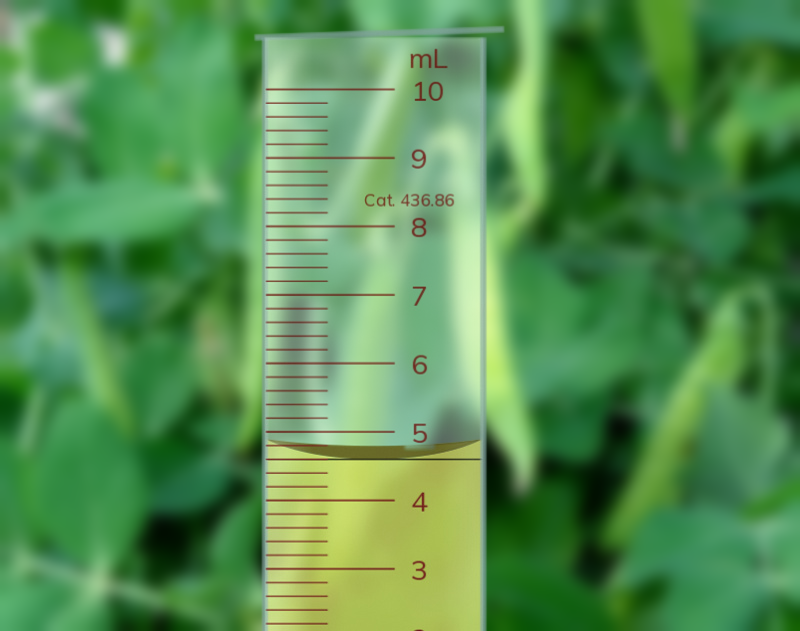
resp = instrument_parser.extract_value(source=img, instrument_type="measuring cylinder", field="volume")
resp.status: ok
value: 4.6 mL
